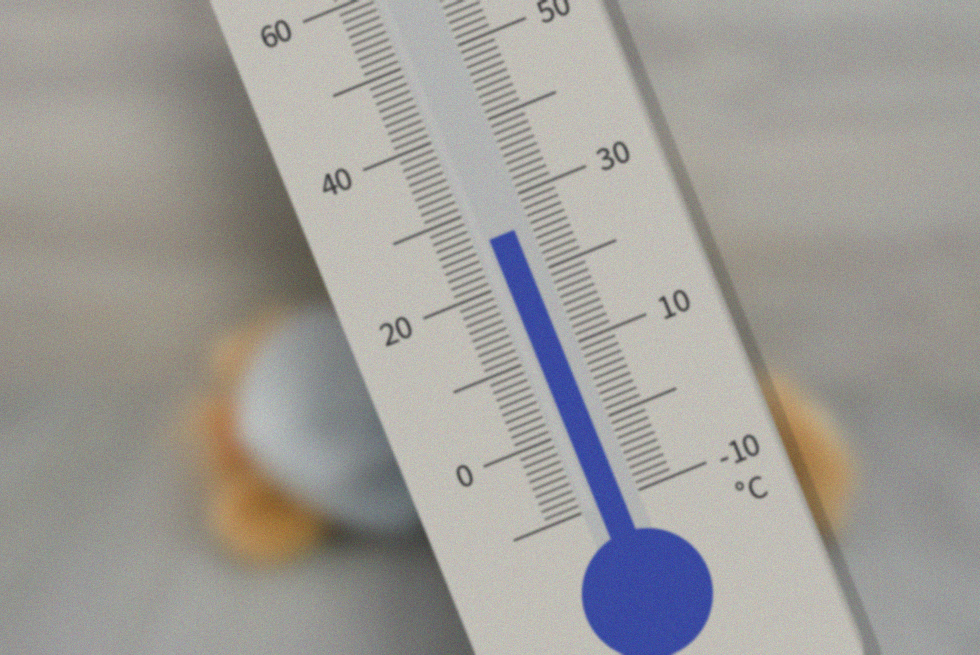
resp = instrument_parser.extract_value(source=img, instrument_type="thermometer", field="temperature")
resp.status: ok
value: 26 °C
